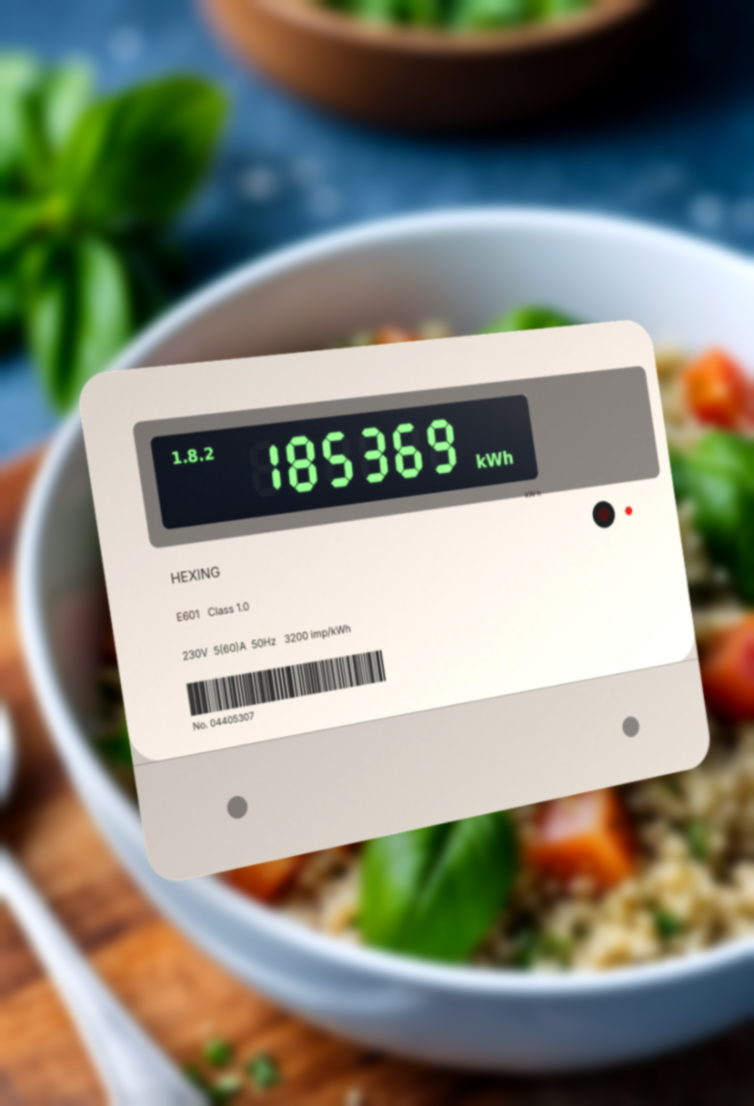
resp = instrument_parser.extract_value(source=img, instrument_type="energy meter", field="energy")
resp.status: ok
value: 185369 kWh
